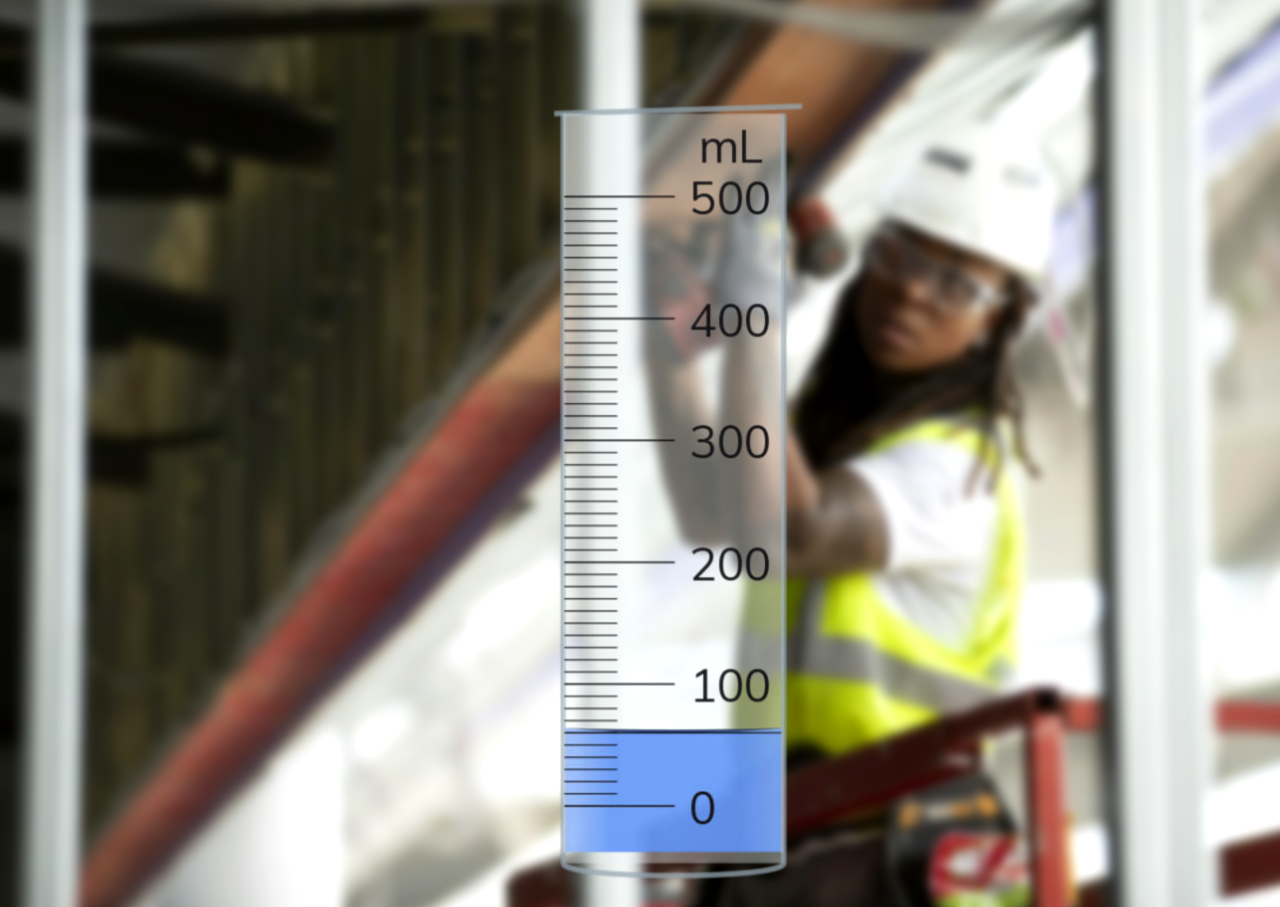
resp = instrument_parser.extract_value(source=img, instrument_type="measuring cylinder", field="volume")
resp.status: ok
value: 60 mL
